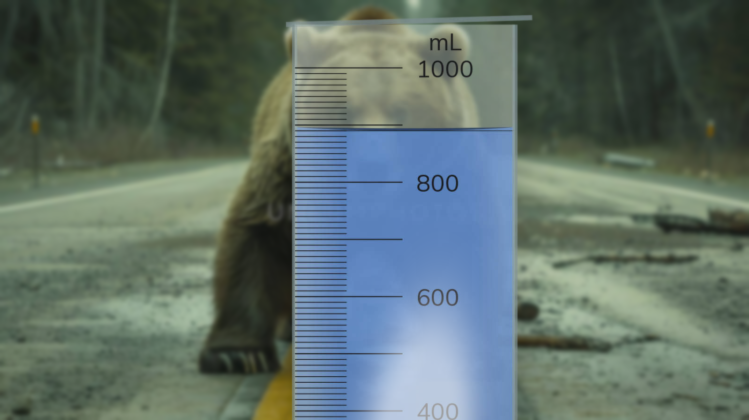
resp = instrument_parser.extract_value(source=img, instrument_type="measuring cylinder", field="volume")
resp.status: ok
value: 890 mL
